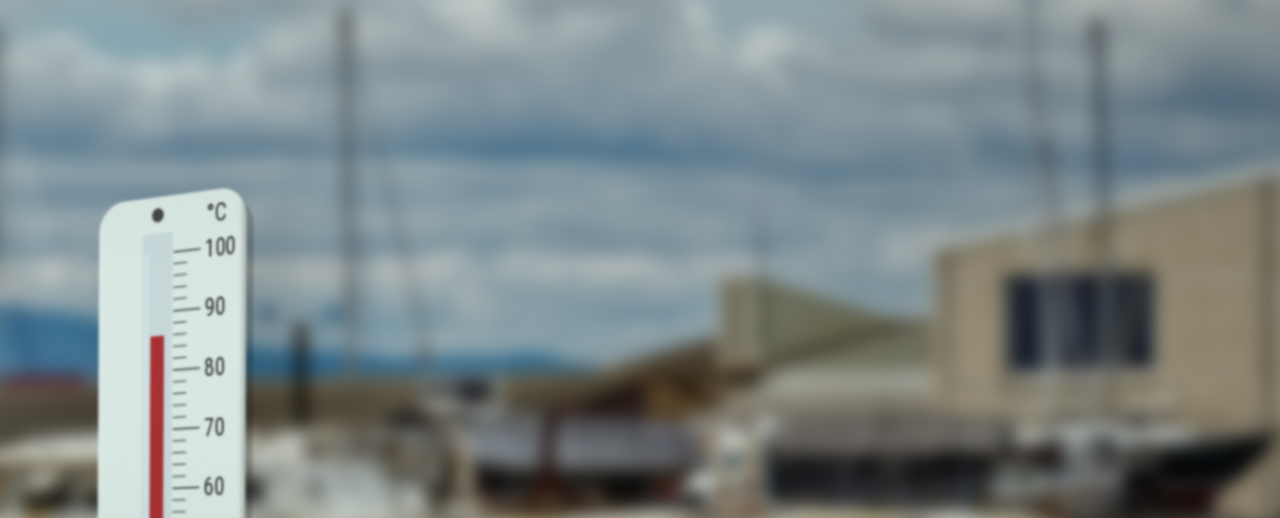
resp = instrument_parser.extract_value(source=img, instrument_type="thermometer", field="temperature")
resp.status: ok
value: 86 °C
